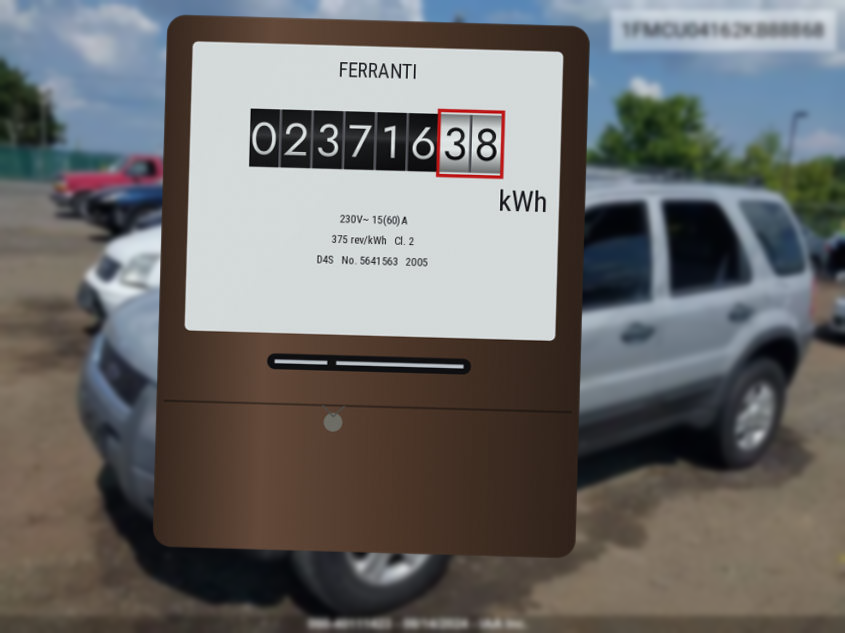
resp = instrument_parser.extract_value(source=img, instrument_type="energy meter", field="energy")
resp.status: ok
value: 23716.38 kWh
